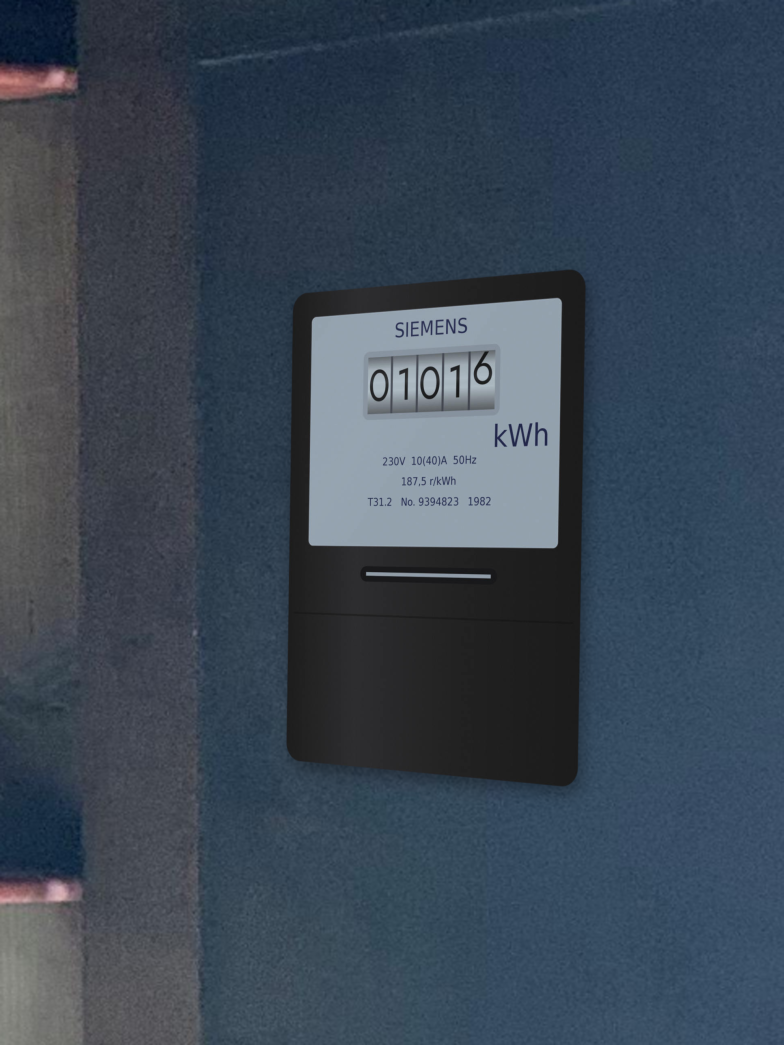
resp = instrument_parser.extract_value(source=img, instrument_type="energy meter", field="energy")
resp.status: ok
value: 1016 kWh
